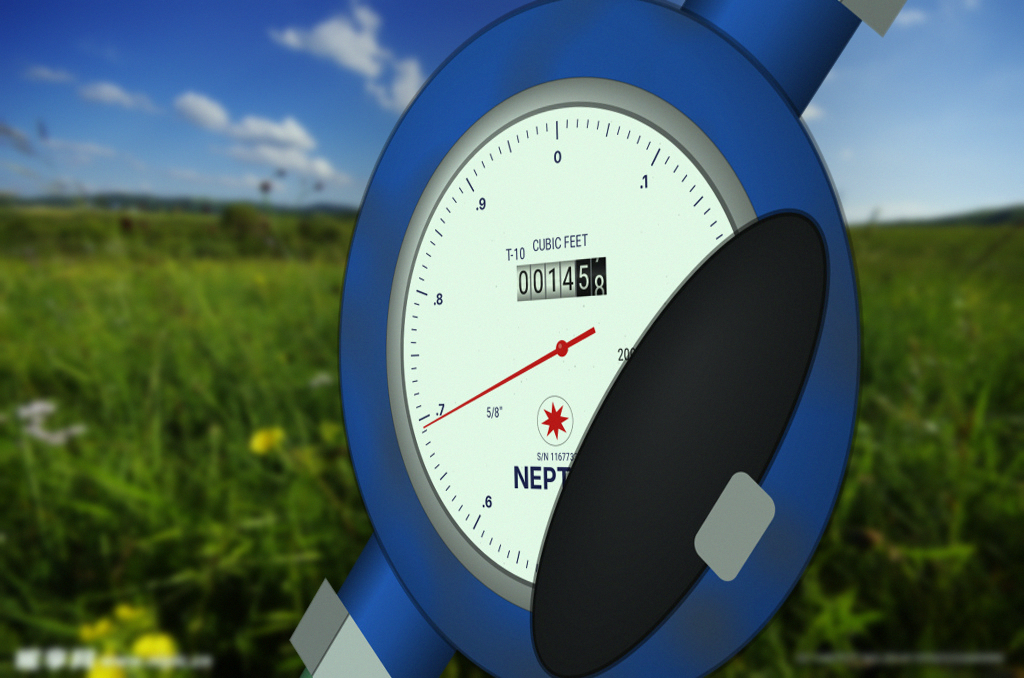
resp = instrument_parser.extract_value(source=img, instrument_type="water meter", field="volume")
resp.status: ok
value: 1457.69 ft³
